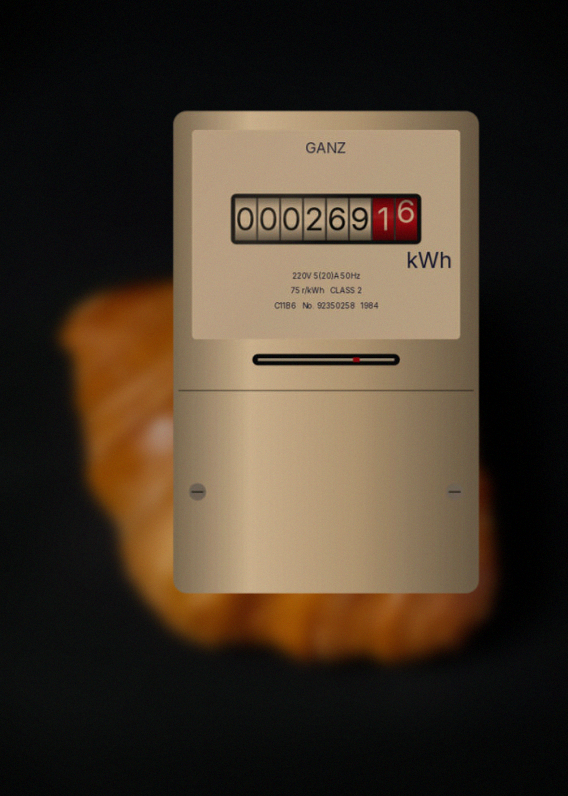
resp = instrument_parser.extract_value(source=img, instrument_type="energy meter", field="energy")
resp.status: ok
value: 269.16 kWh
